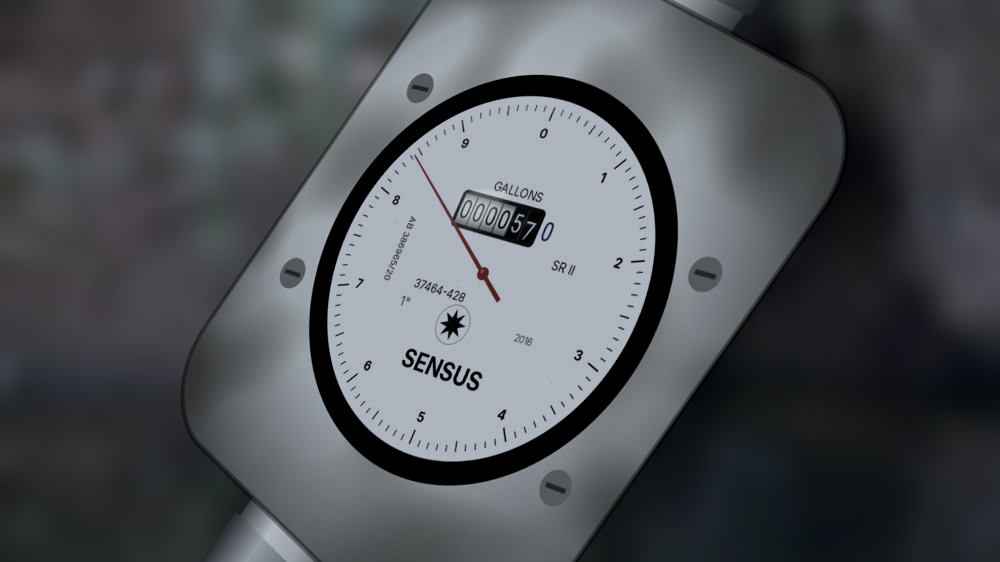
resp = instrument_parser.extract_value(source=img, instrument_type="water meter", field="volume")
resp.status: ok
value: 568.4 gal
